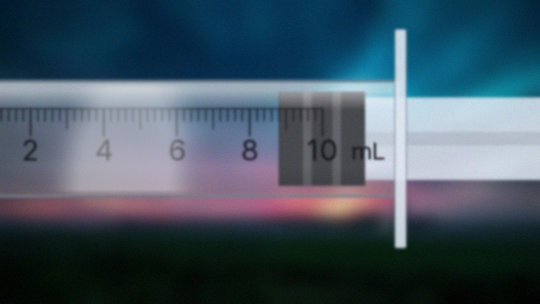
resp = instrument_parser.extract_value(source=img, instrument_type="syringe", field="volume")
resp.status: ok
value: 8.8 mL
